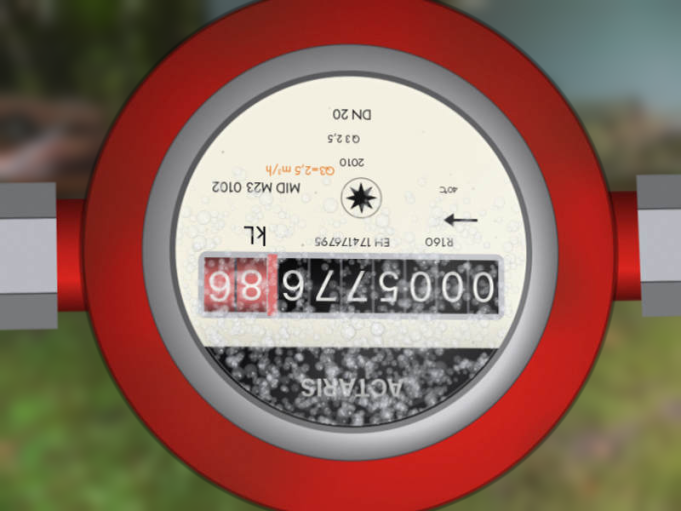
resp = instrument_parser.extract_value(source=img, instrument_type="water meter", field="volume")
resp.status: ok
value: 5776.86 kL
